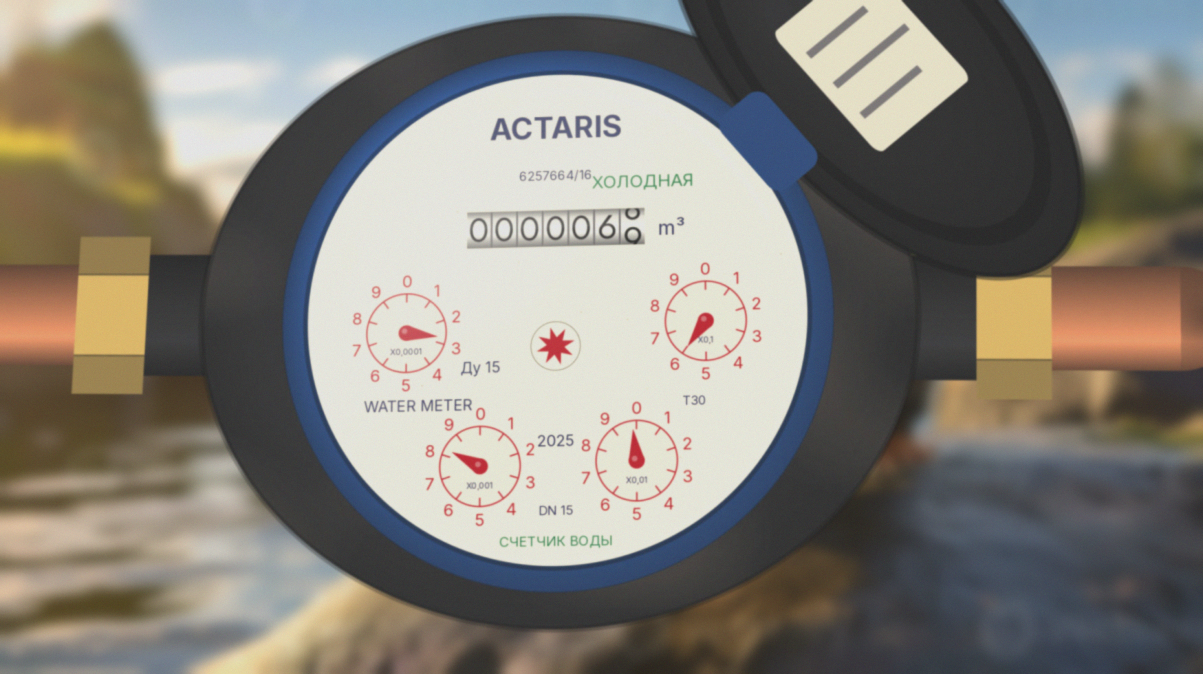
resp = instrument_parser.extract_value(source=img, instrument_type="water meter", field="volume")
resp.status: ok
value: 68.5982 m³
